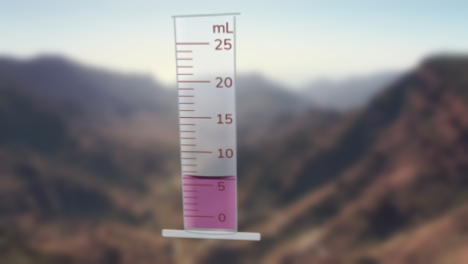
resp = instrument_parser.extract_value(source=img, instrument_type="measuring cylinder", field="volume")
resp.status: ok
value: 6 mL
